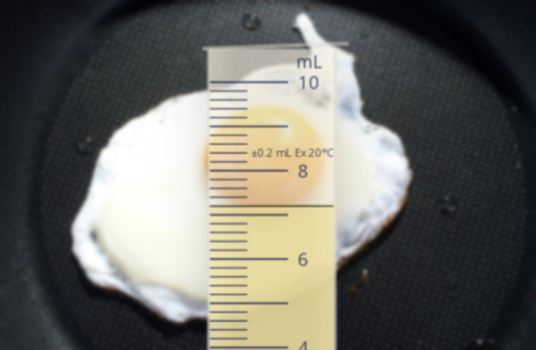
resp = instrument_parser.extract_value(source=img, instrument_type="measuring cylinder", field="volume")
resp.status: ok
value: 7.2 mL
